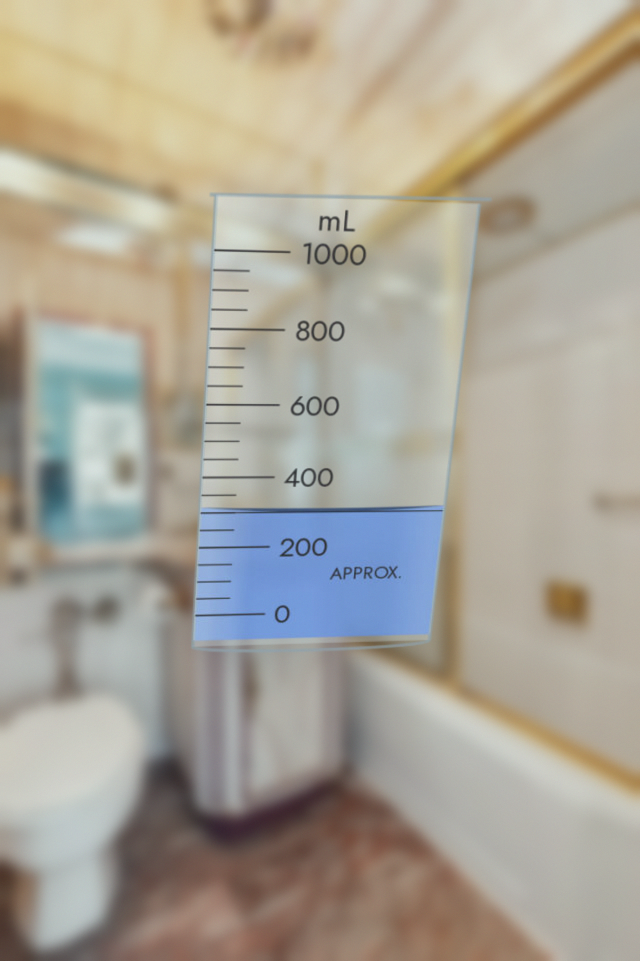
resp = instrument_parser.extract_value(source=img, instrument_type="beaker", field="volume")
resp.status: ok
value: 300 mL
